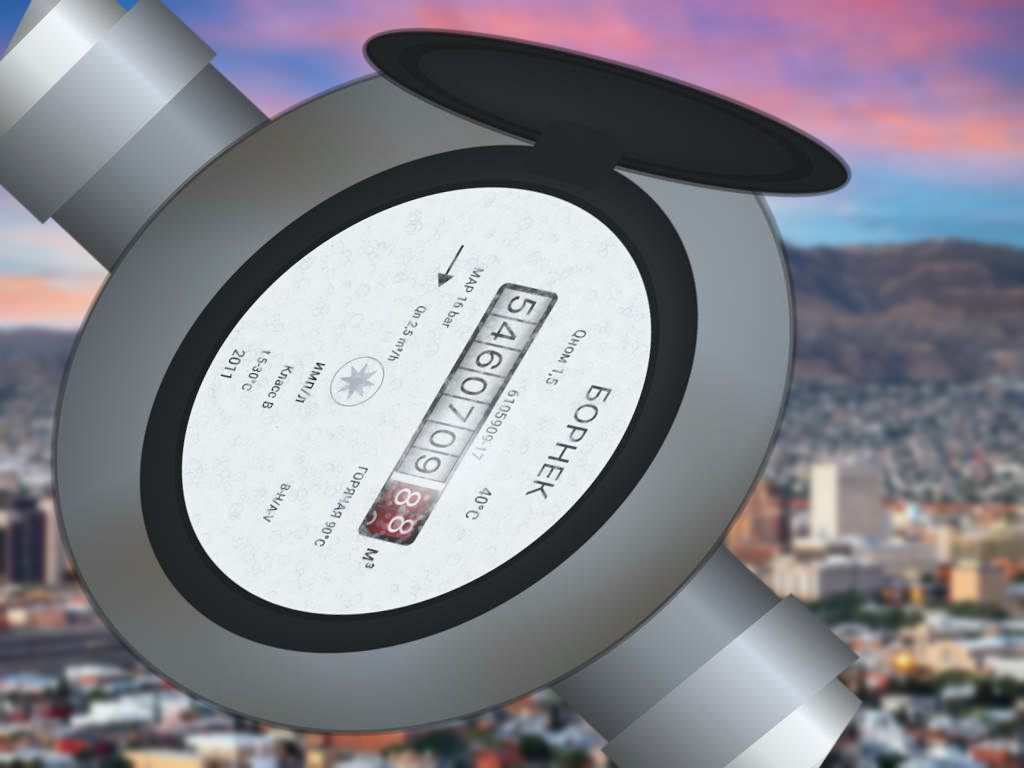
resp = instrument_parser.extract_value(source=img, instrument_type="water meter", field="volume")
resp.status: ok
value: 5460709.88 m³
